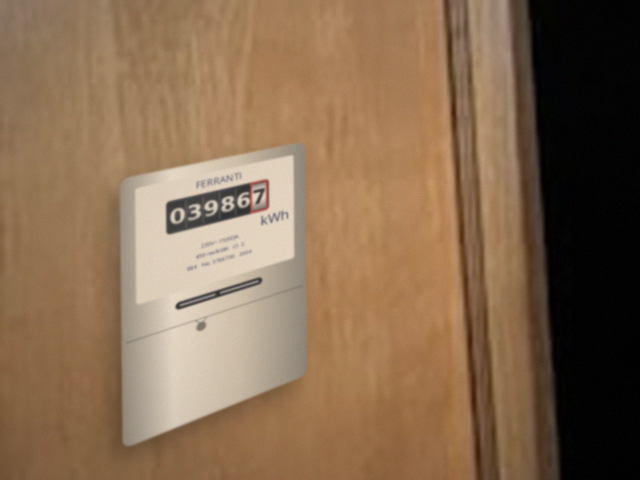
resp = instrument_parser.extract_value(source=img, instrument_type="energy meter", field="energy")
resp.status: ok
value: 3986.7 kWh
